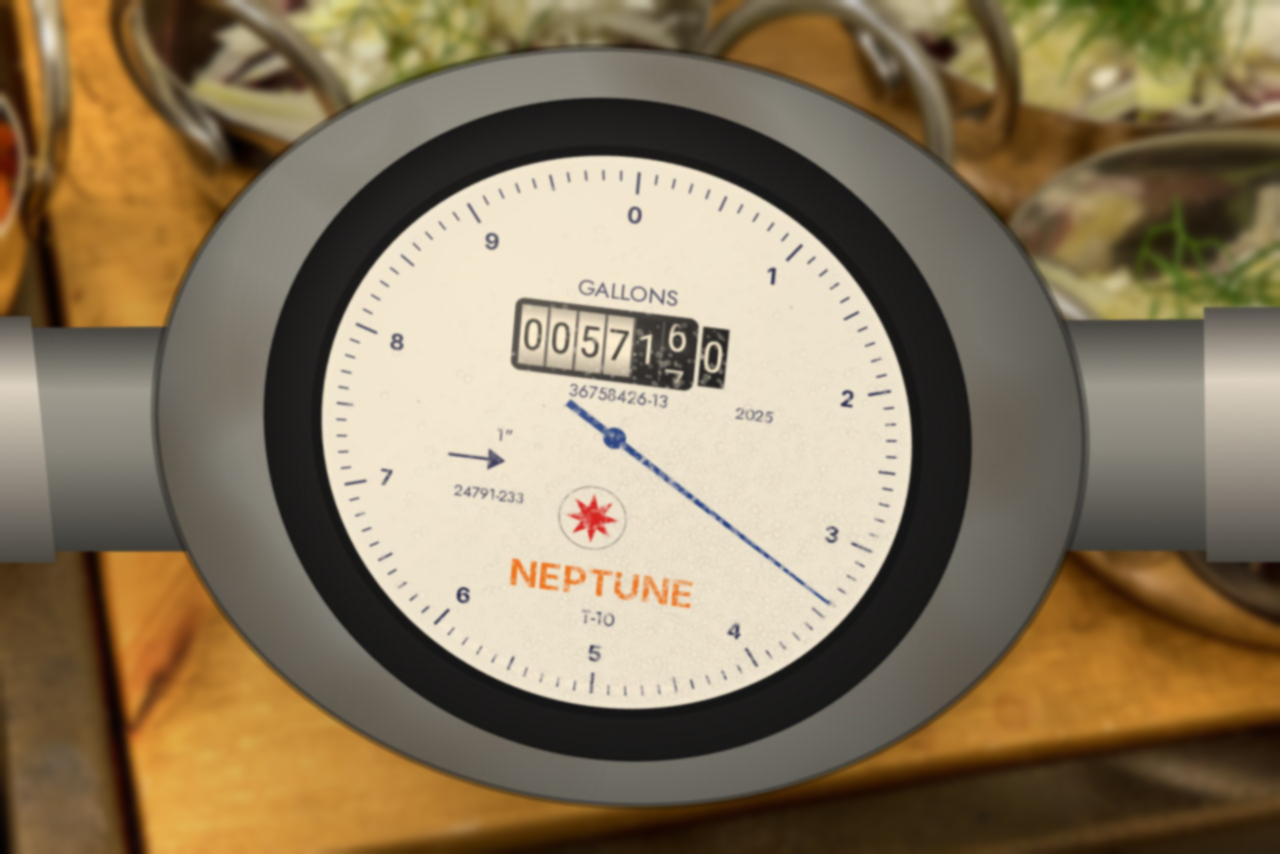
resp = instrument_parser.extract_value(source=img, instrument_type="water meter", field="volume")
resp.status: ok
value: 57163.4 gal
